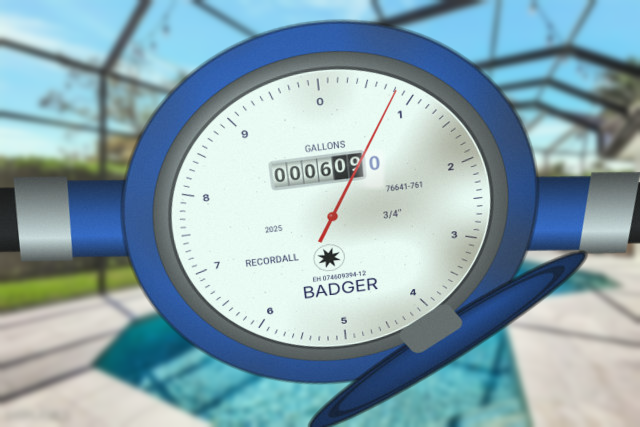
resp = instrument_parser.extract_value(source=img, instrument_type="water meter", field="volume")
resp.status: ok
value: 6090.8 gal
